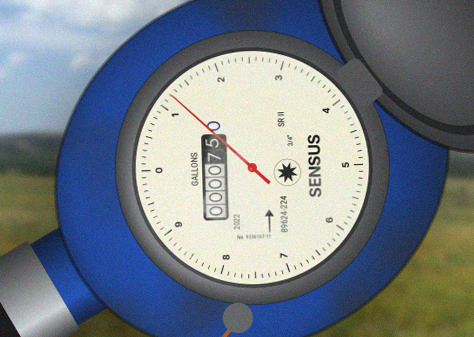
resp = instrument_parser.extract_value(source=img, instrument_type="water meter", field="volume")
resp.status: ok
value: 751.2 gal
